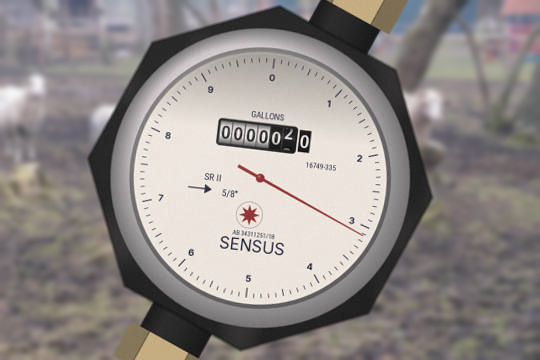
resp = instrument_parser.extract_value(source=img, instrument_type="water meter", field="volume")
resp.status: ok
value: 23.1 gal
